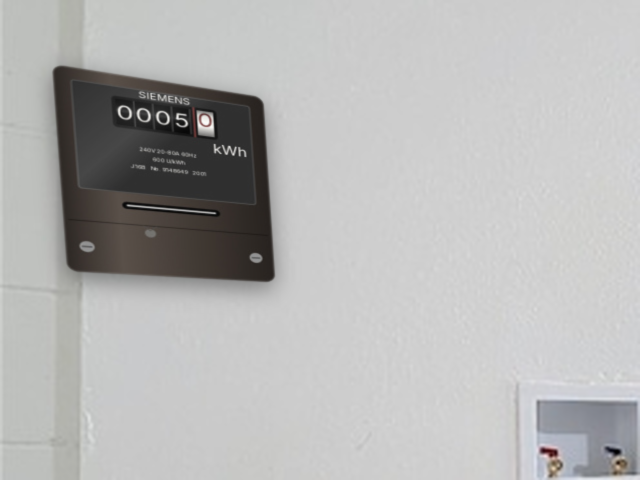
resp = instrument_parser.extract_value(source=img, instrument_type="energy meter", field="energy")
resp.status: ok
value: 5.0 kWh
